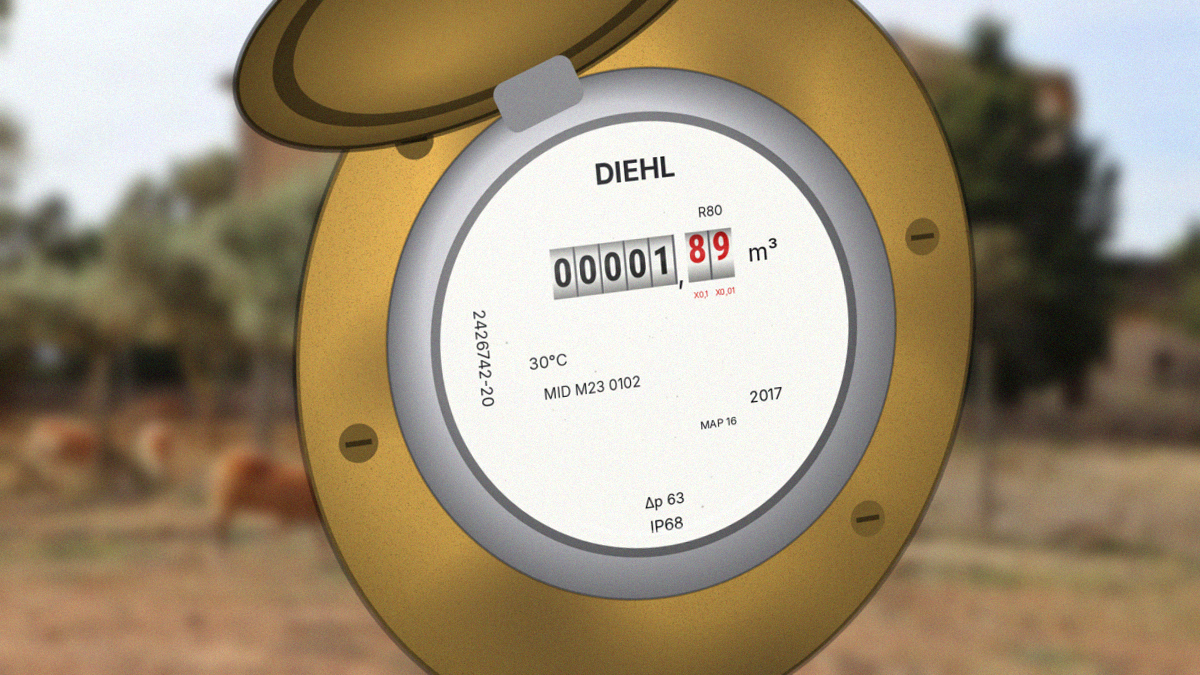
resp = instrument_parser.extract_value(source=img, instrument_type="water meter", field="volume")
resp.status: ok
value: 1.89 m³
